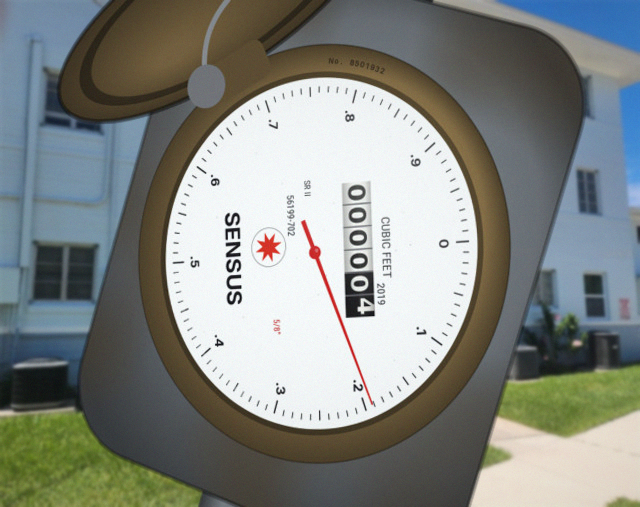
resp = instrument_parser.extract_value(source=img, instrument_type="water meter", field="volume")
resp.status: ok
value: 4.19 ft³
